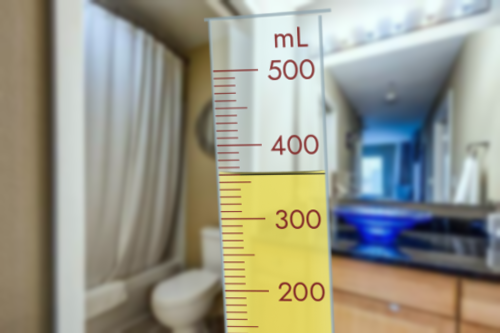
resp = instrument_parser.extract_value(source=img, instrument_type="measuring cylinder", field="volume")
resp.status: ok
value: 360 mL
